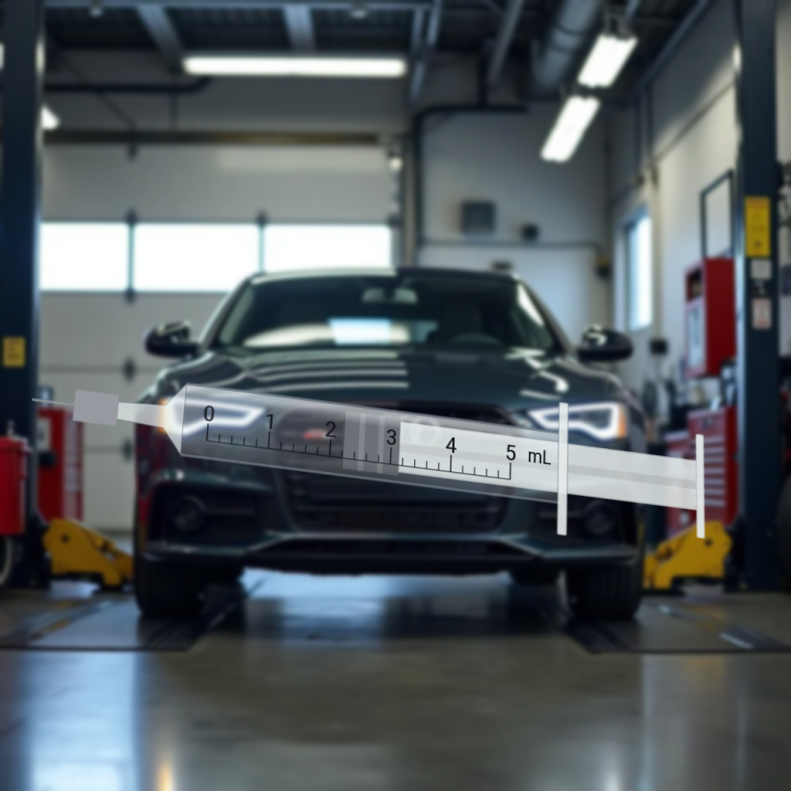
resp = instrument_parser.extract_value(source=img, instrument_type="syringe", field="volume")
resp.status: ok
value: 2.2 mL
